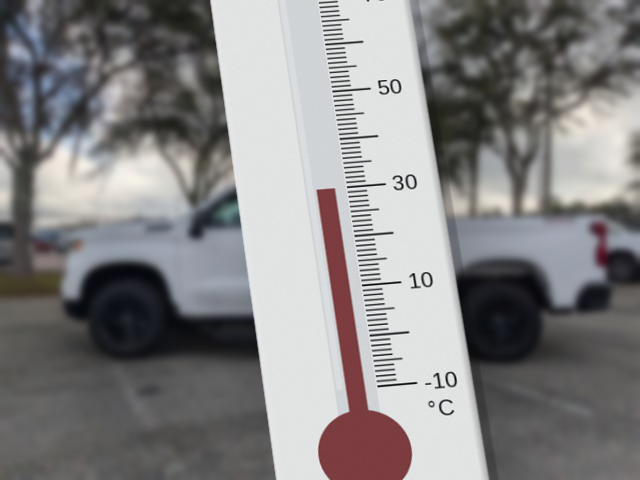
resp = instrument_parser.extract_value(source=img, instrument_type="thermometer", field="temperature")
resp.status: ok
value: 30 °C
